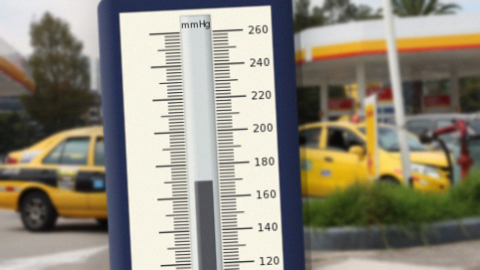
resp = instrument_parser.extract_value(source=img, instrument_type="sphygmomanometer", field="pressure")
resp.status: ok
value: 170 mmHg
